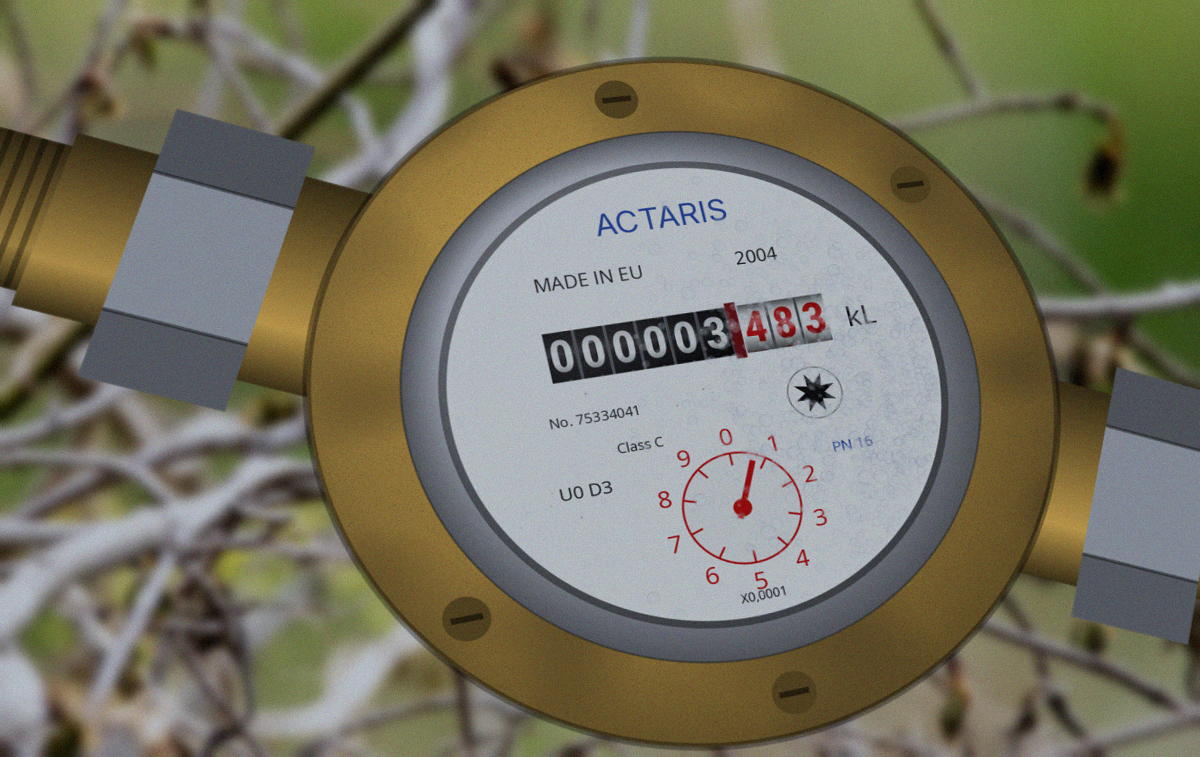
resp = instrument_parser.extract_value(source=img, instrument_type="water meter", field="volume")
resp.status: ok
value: 3.4830 kL
